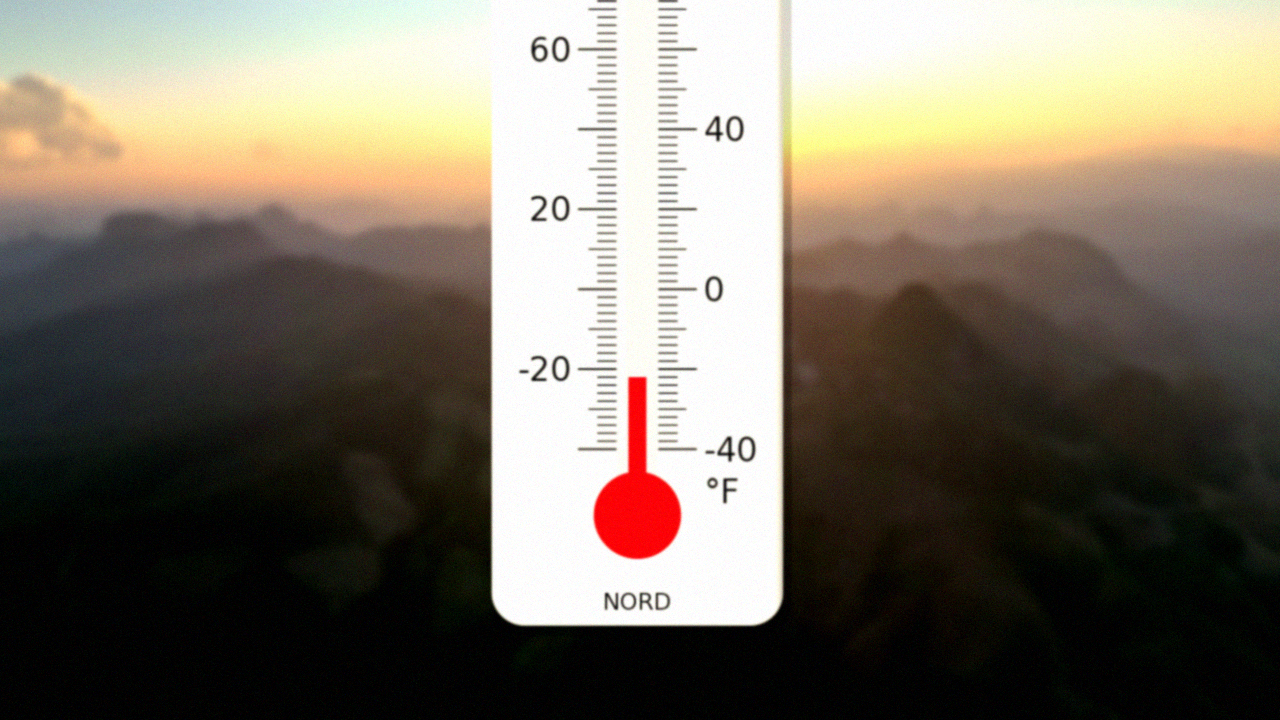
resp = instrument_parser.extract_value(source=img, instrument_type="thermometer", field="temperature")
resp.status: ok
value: -22 °F
